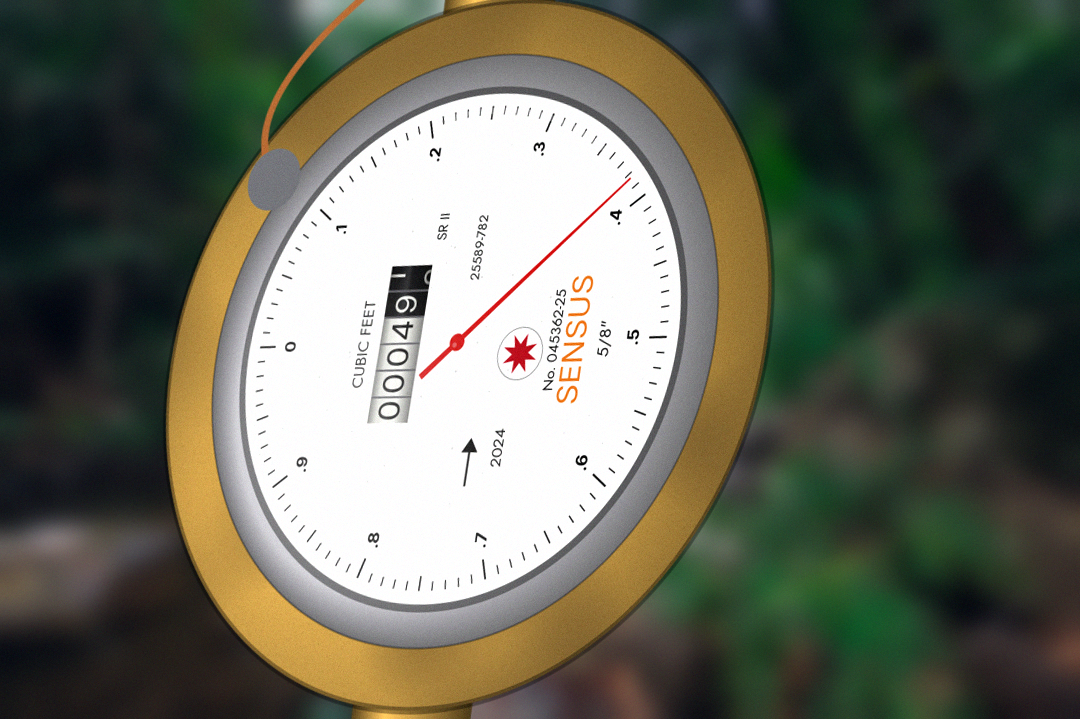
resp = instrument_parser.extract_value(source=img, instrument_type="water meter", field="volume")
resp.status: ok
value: 491.38 ft³
